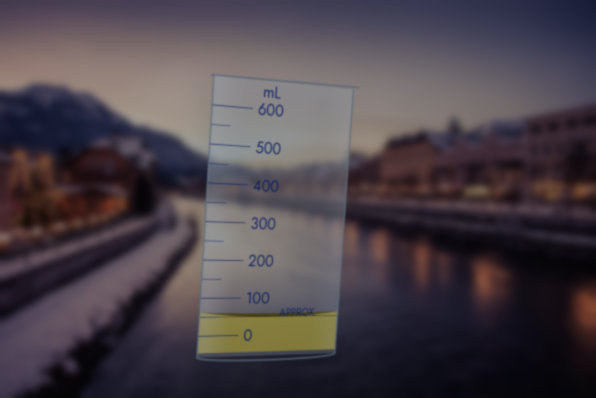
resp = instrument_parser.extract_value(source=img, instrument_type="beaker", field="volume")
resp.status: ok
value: 50 mL
